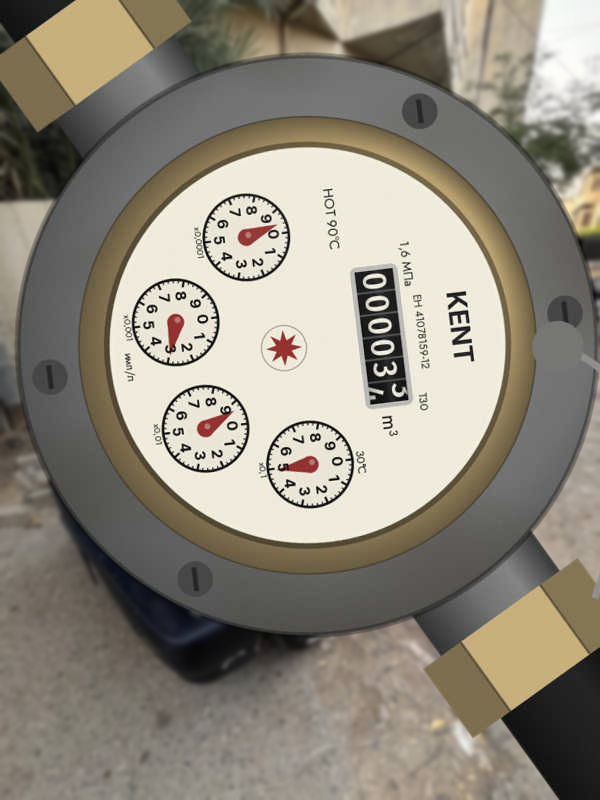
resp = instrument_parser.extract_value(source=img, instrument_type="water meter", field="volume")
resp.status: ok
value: 33.4929 m³
